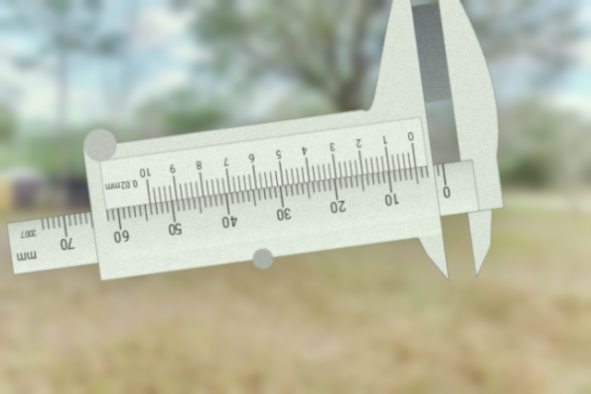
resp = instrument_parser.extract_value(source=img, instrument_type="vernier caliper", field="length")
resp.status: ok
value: 5.0 mm
